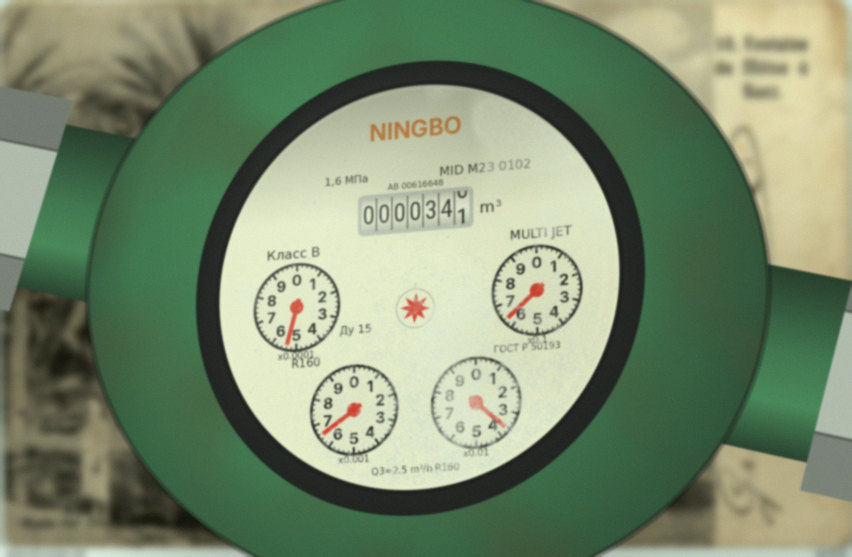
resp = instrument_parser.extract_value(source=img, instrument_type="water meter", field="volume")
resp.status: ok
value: 340.6365 m³
